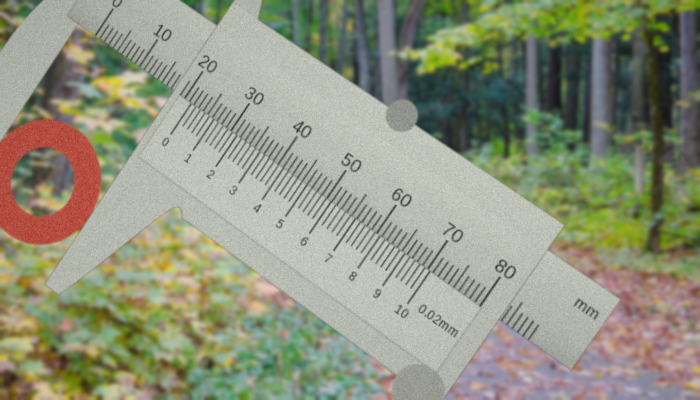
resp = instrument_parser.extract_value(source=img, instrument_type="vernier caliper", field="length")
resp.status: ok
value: 21.5 mm
